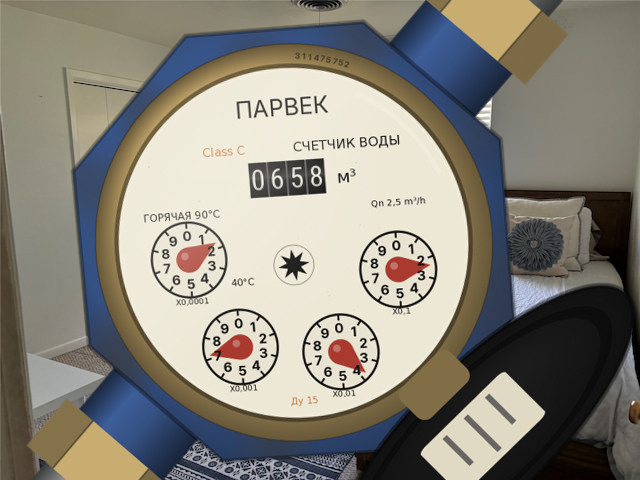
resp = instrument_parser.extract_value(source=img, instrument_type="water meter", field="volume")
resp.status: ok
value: 658.2371 m³
